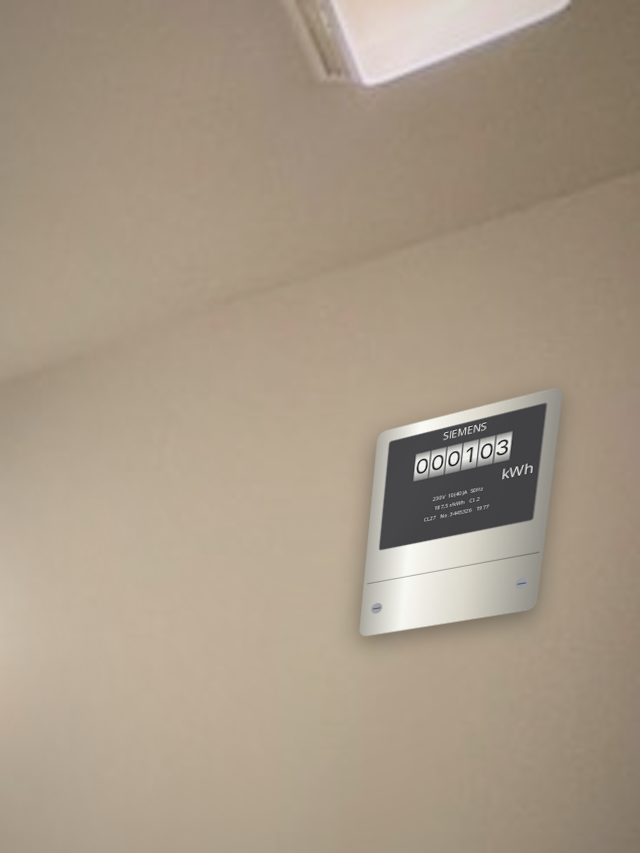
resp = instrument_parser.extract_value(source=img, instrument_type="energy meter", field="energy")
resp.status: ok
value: 103 kWh
